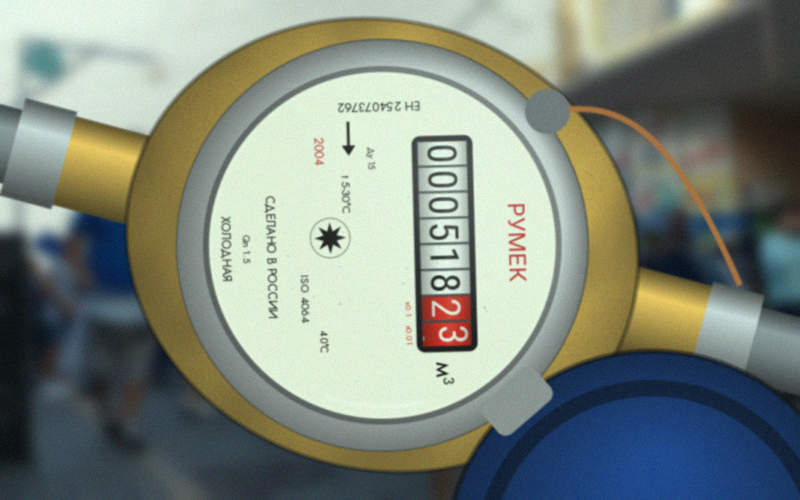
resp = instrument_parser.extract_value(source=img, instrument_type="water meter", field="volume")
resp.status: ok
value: 518.23 m³
